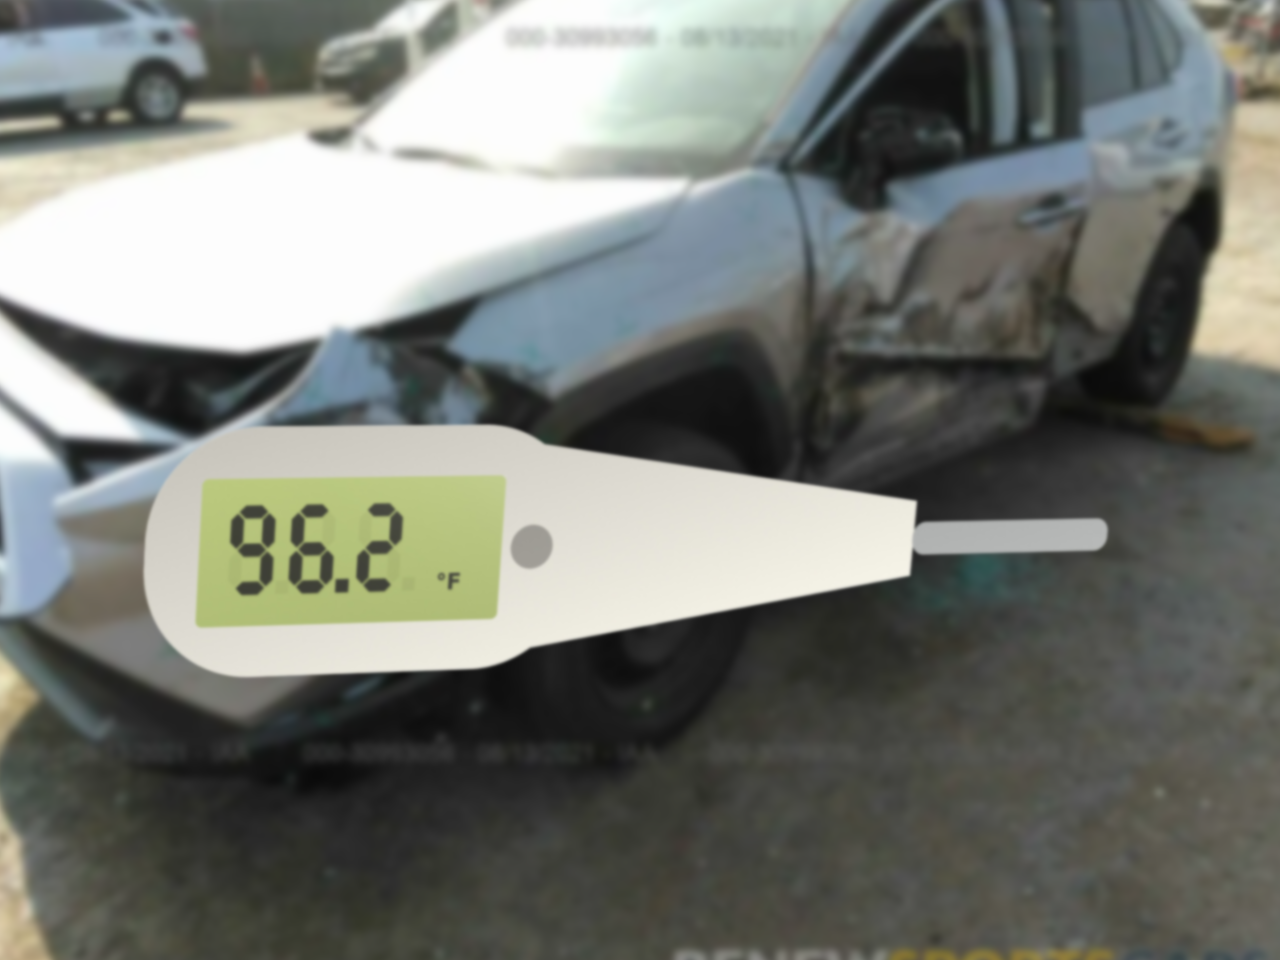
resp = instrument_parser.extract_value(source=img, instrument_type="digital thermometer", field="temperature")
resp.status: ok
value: 96.2 °F
